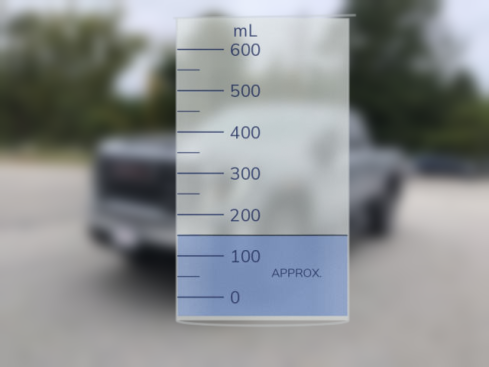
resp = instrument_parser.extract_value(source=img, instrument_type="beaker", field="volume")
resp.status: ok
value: 150 mL
